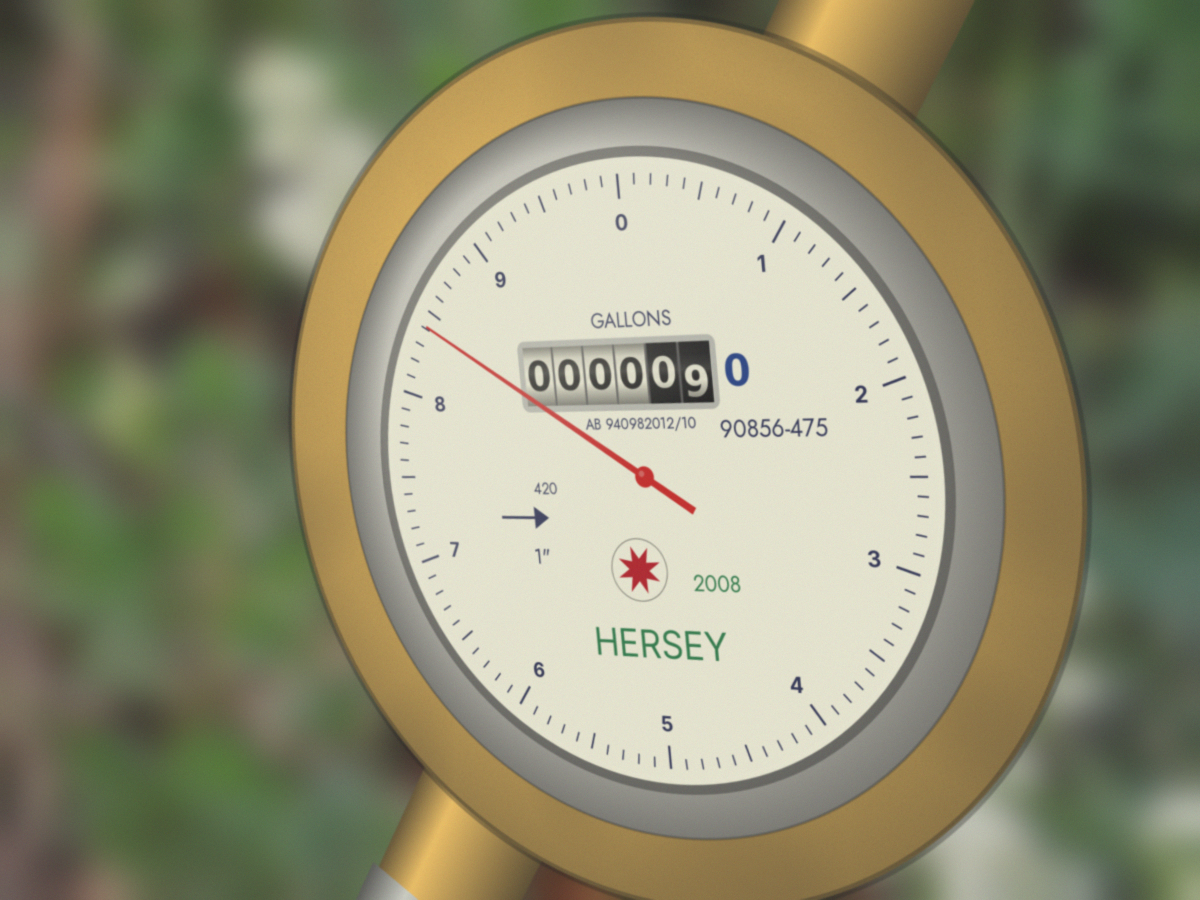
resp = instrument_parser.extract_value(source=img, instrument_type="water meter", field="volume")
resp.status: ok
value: 88.4 gal
